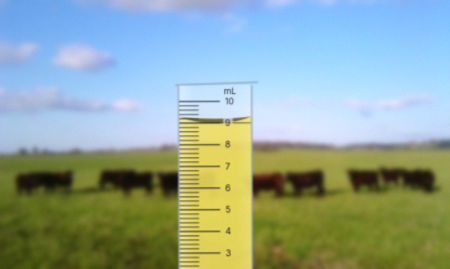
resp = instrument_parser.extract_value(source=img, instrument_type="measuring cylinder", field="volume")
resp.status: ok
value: 9 mL
